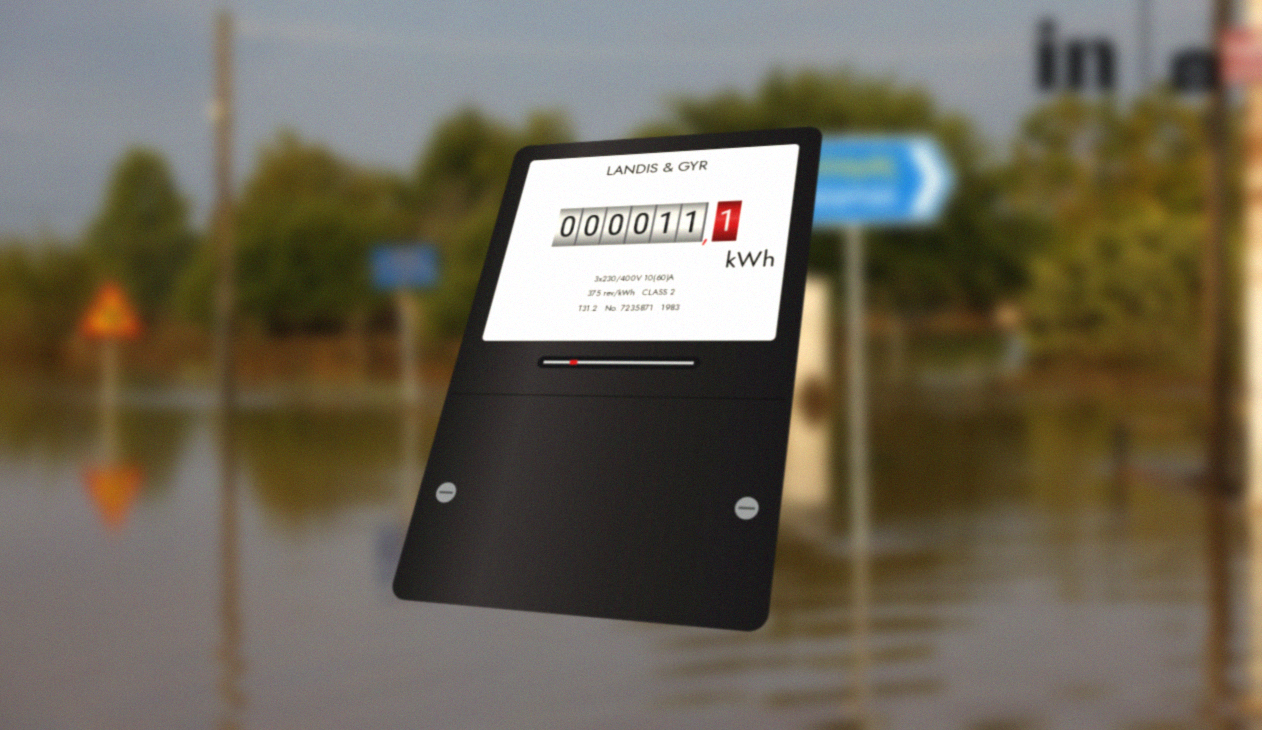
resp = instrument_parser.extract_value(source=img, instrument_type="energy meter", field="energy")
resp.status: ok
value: 11.1 kWh
